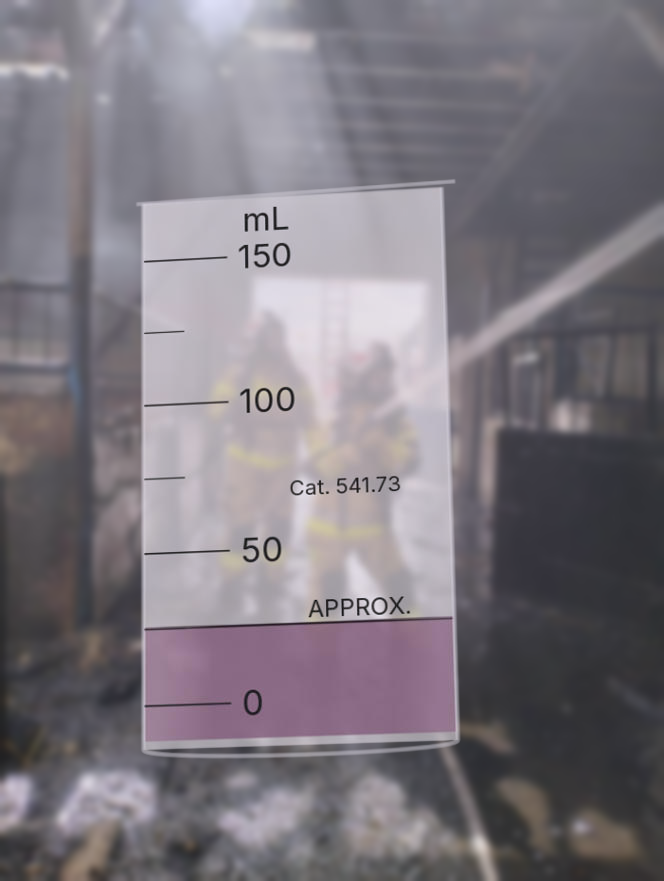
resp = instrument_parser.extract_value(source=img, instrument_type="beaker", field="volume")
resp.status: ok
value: 25 mL
